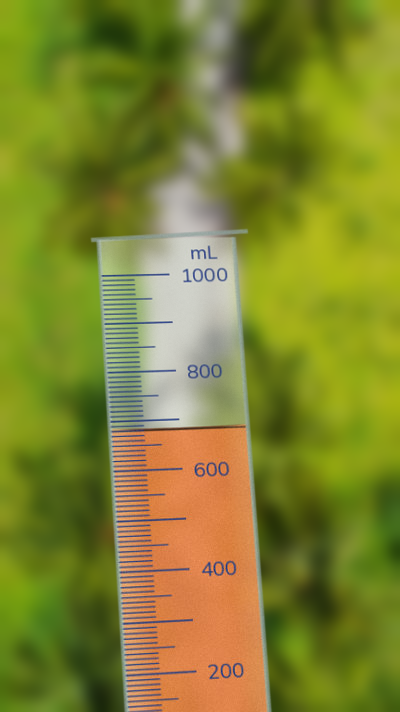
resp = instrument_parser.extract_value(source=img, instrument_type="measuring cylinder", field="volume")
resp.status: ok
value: 680 mL
